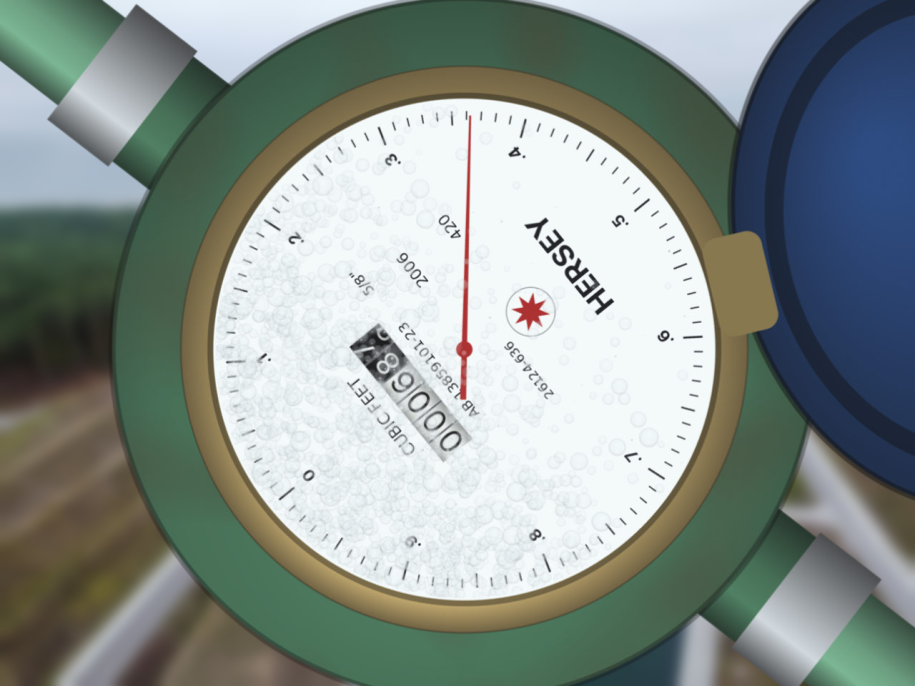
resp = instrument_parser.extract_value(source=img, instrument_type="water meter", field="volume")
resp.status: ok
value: 687.36 ft³
